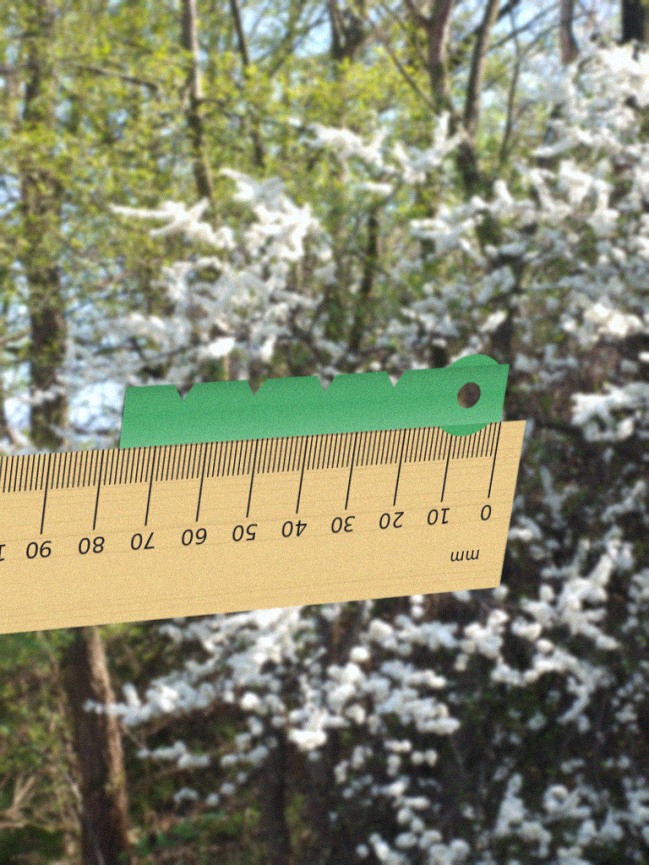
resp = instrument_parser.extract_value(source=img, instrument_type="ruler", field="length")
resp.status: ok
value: 77 mm
